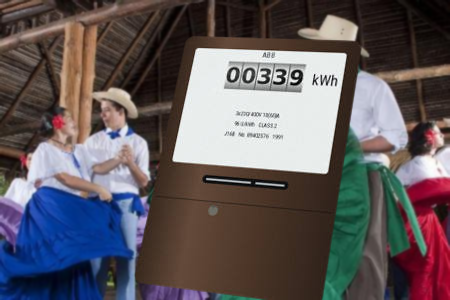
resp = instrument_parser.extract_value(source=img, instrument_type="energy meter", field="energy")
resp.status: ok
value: 339 kWh
